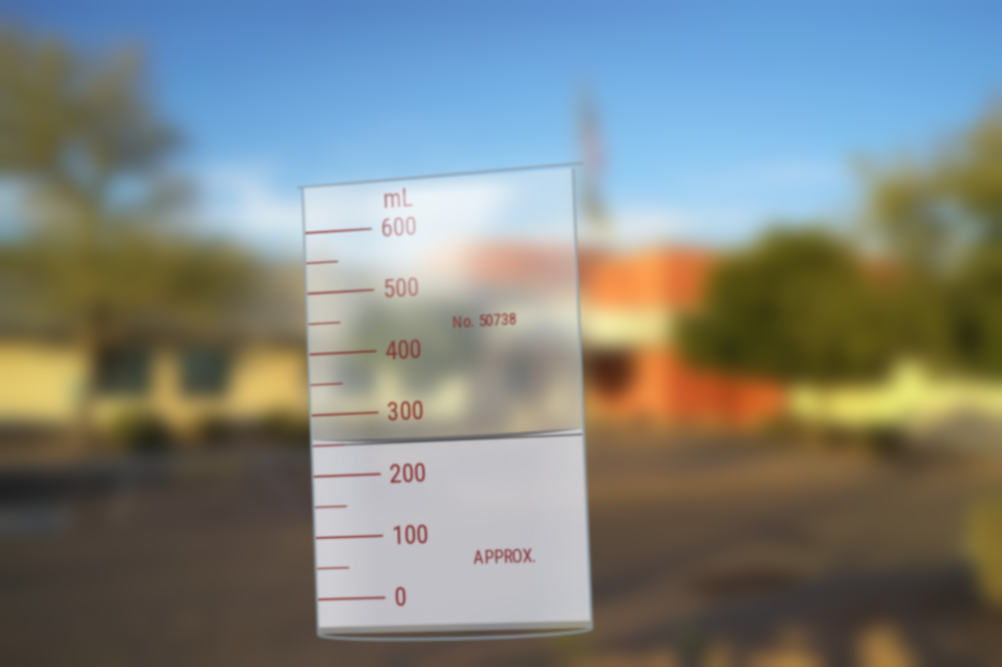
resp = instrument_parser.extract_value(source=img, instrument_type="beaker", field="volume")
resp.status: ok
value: 250 mL
